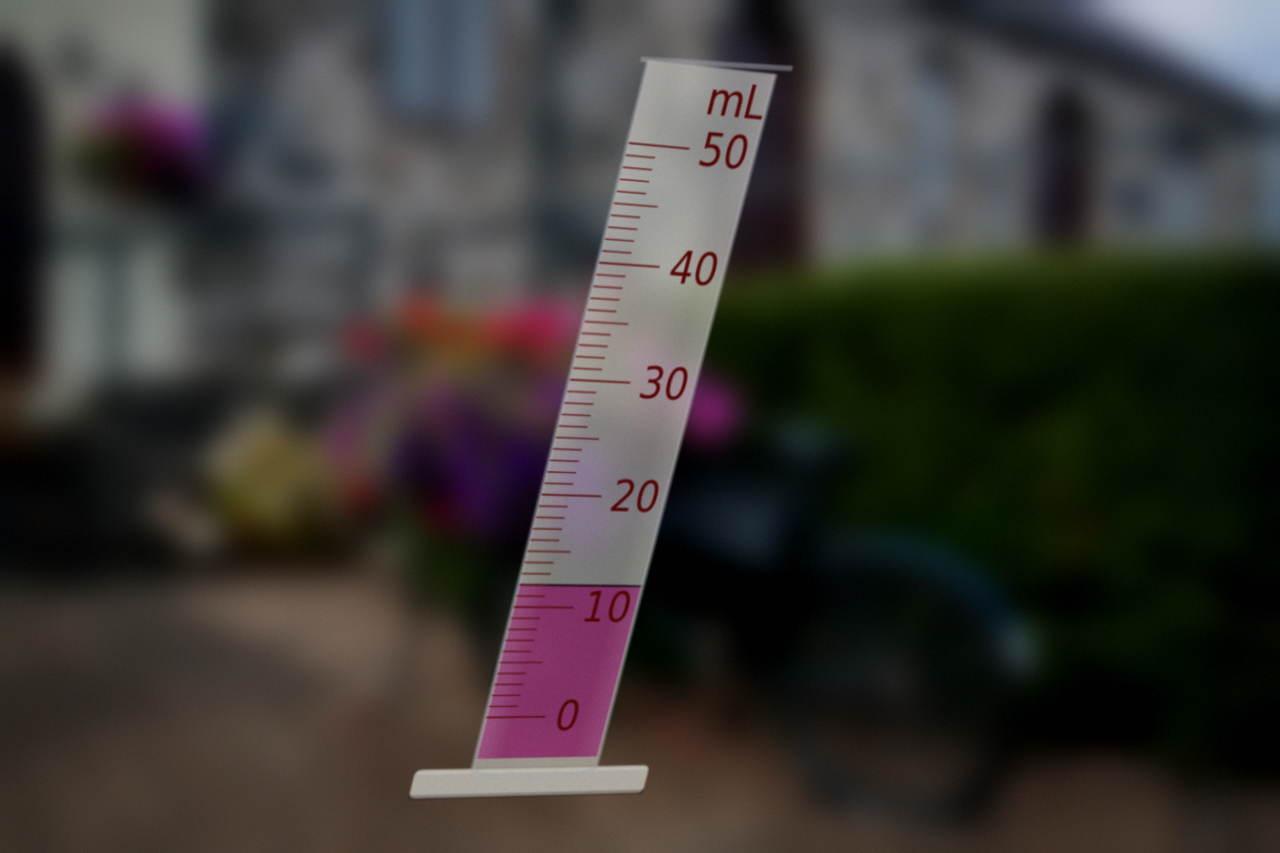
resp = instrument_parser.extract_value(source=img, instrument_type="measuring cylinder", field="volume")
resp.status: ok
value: 12 mL
